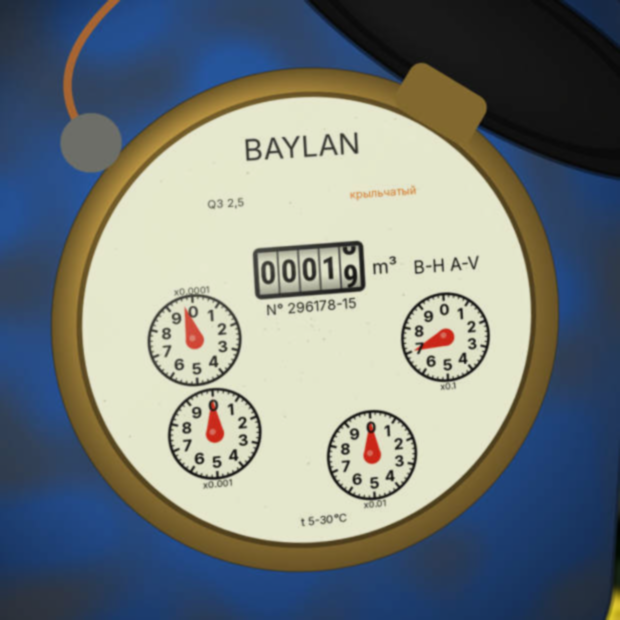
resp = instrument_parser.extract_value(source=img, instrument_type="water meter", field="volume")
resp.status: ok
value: 18.6999 m³
